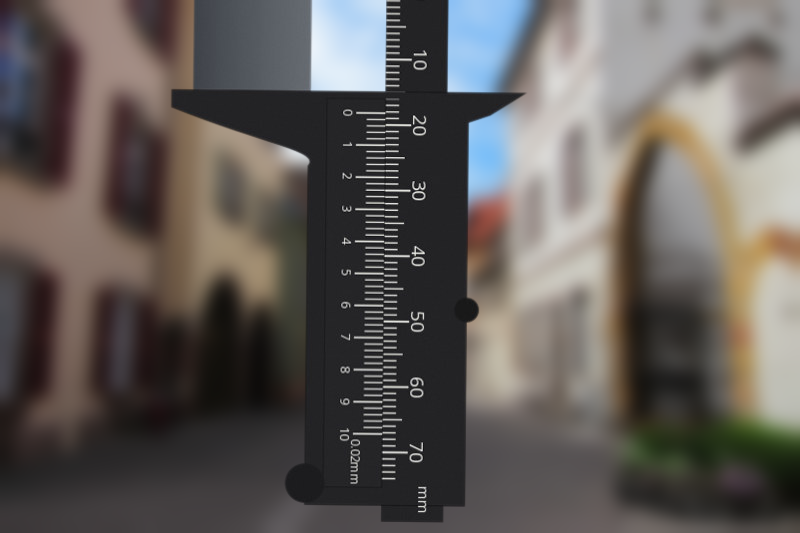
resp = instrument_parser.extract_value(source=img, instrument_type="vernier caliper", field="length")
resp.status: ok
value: 18.2 mm
